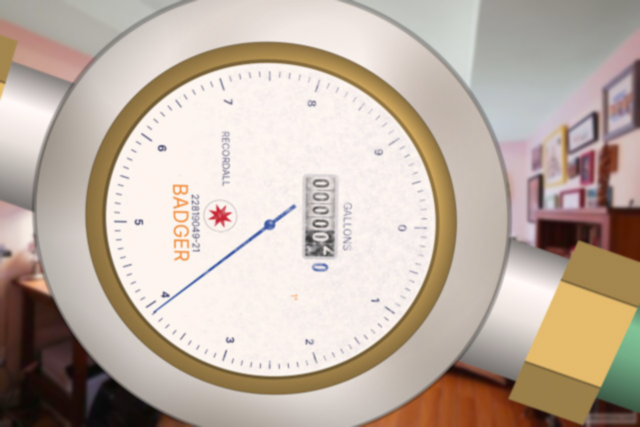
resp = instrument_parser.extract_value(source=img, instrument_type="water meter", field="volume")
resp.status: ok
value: 23.9 gal
